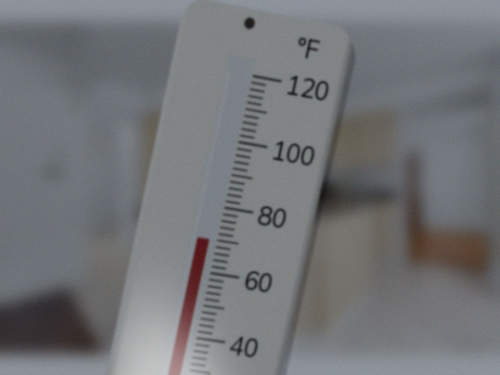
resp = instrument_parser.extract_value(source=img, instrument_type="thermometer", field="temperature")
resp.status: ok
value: 70 °F
